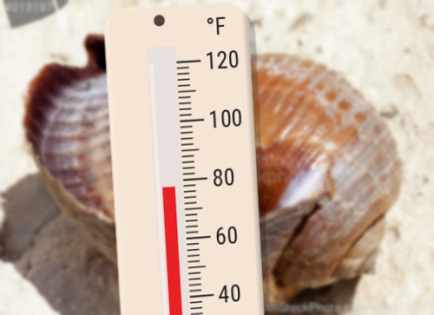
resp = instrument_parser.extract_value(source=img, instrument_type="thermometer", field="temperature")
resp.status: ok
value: 78 °F
